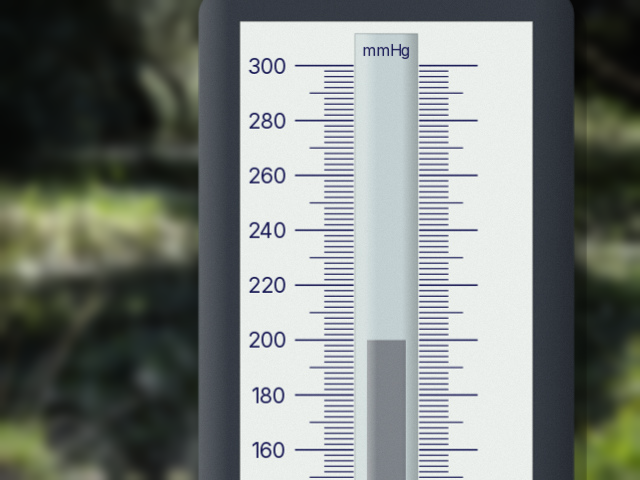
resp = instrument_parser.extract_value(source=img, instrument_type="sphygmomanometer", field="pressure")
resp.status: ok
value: 200 mmHg
